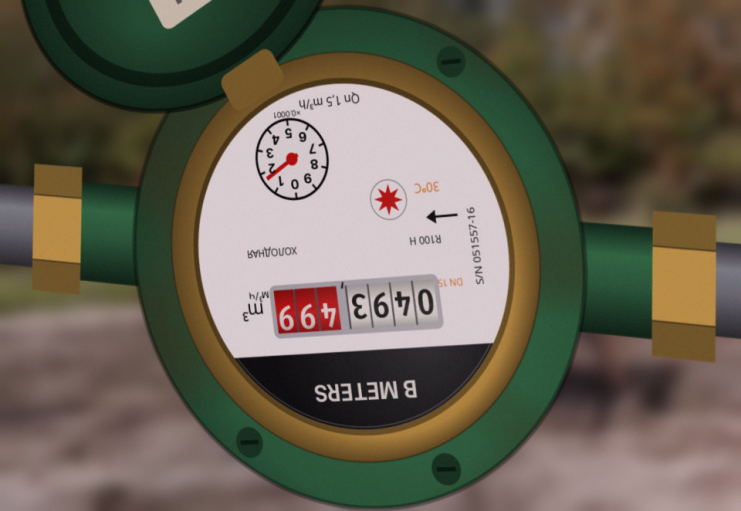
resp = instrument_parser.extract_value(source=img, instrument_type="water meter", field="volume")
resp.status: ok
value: 493.4991 m³
